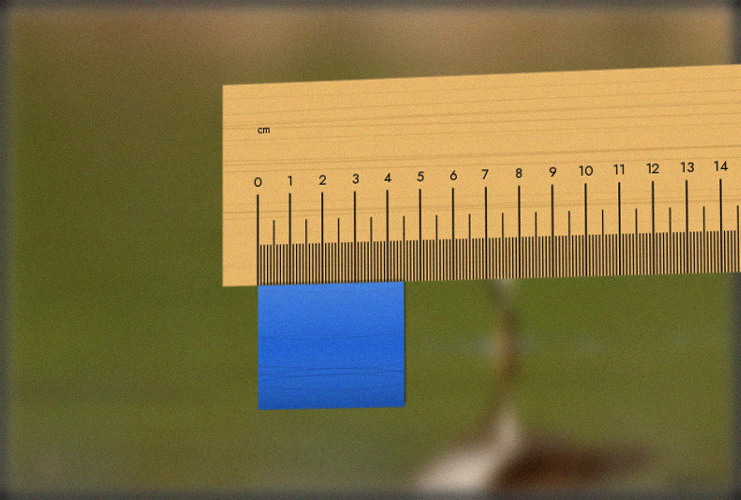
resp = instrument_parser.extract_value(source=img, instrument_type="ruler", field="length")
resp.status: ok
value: 4.5 cm
